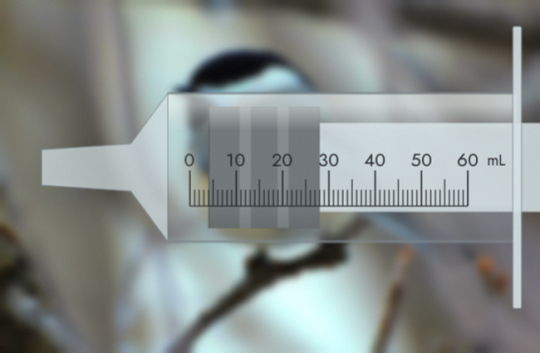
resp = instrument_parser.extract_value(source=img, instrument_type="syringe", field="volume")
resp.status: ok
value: 4 mL
